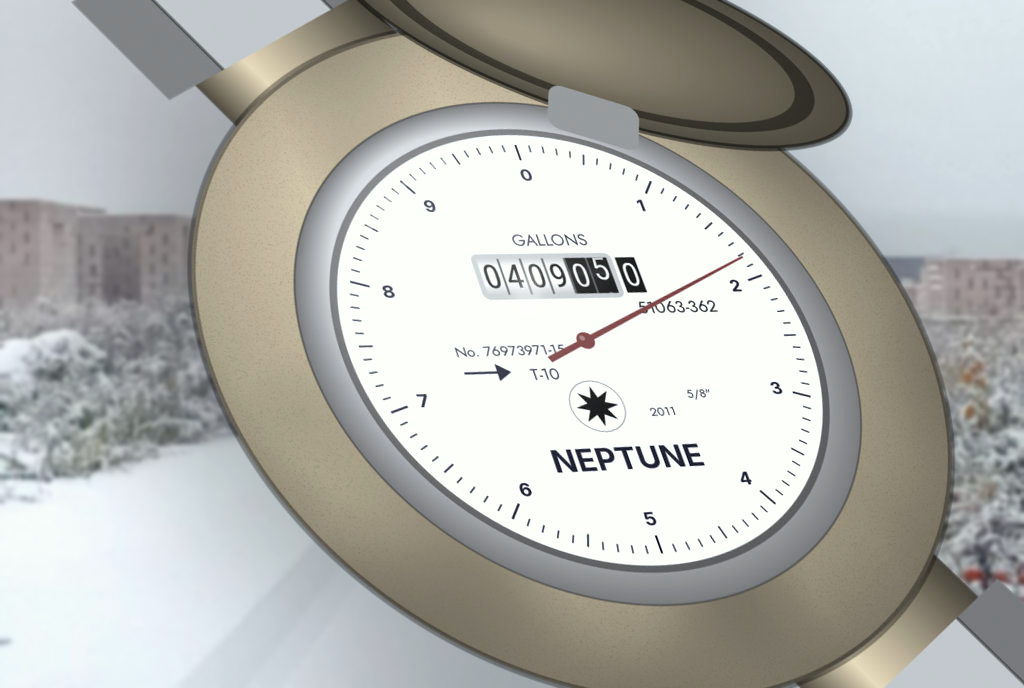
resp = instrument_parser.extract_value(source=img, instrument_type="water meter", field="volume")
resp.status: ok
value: 409051.8 gal
